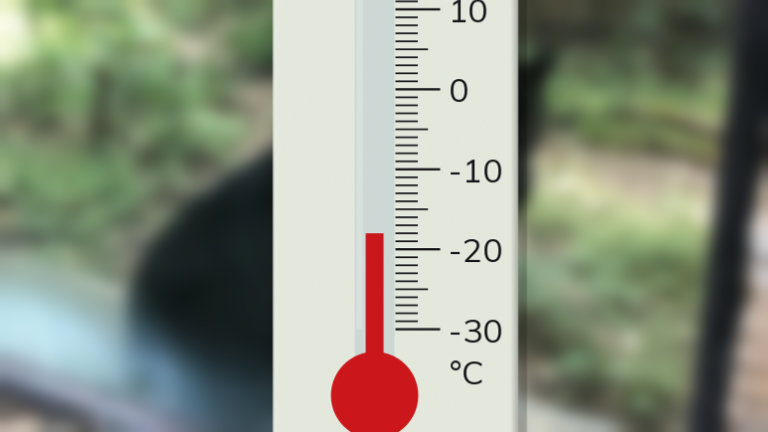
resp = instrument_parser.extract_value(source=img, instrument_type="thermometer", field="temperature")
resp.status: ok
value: -18 °C
